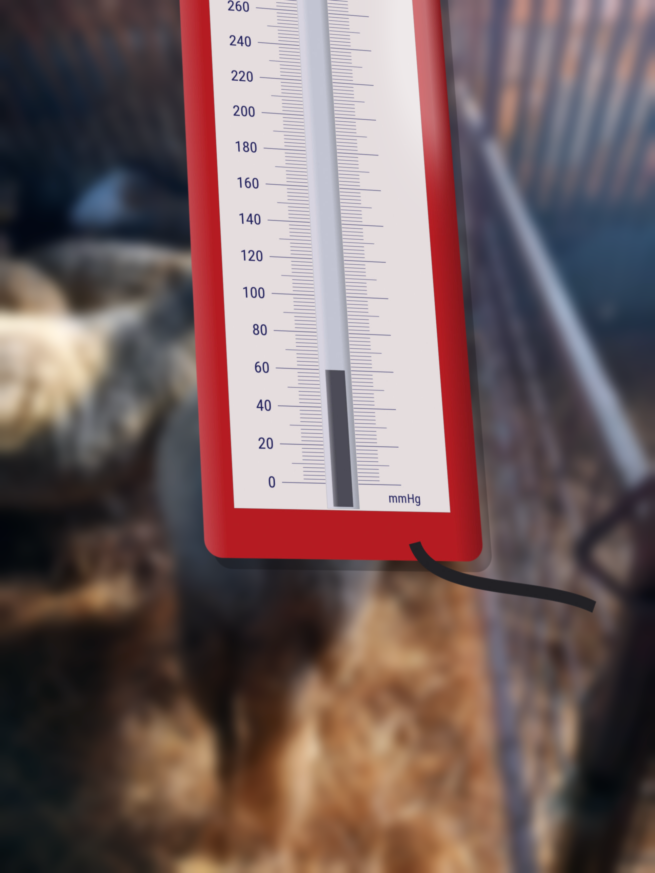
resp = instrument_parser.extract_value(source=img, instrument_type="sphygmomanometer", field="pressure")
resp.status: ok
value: 60 mmHg
